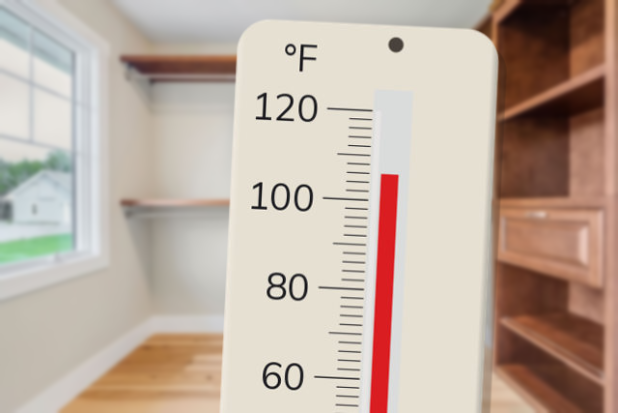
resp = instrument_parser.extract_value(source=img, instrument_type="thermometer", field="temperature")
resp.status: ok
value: 106 °F
